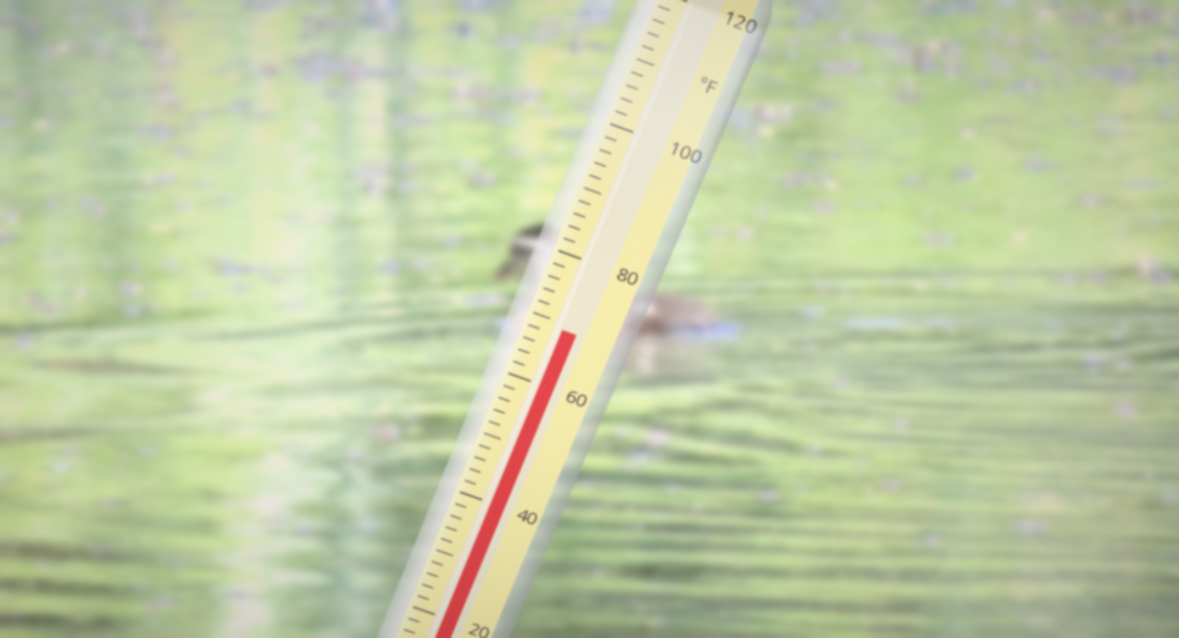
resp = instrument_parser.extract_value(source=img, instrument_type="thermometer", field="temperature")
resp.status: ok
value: 69 °F
